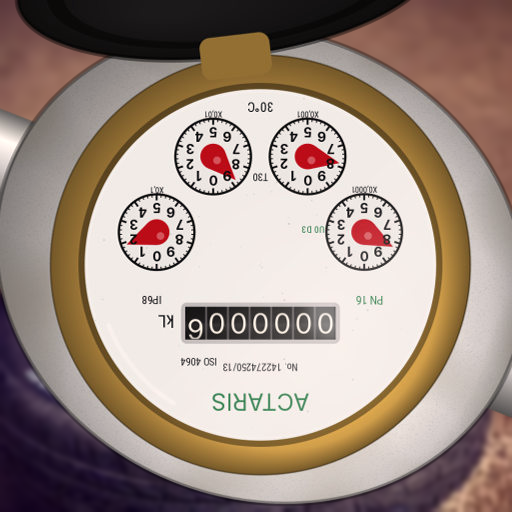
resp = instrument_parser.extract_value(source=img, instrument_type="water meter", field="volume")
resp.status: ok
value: 6.1878 kL
